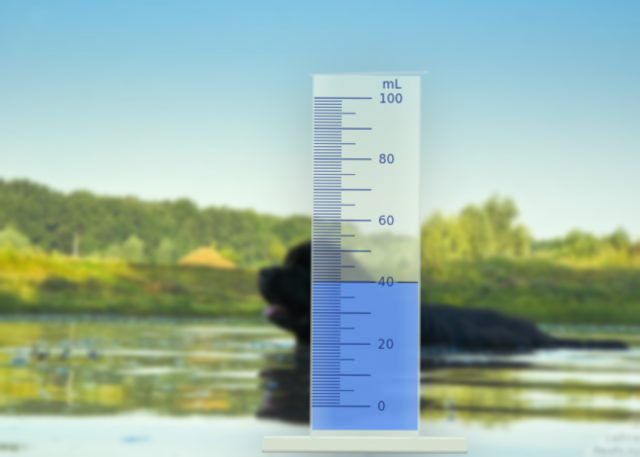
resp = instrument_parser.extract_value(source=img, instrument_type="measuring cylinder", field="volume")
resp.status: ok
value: 40 mL
